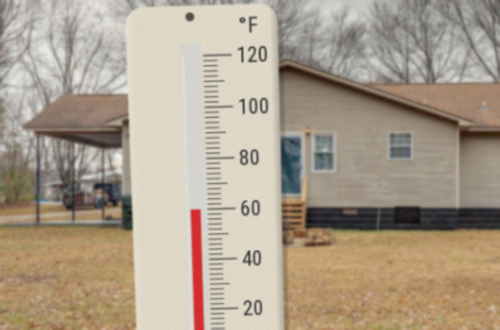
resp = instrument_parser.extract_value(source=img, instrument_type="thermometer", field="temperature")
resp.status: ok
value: 60 °F
